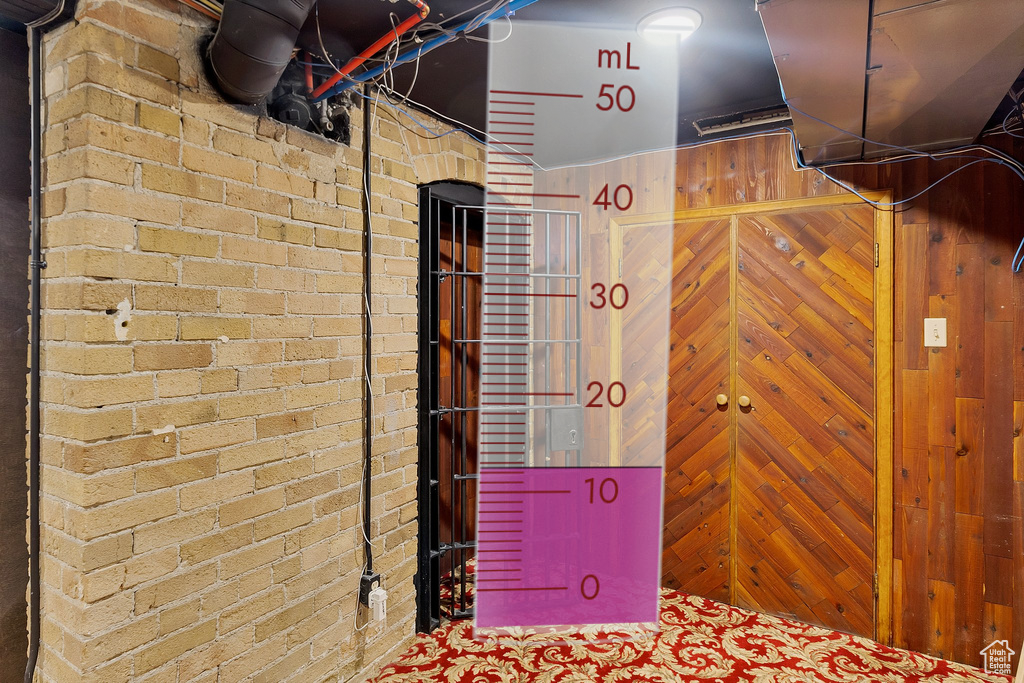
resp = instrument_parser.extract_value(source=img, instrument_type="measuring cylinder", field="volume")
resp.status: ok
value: 12.5 mL
